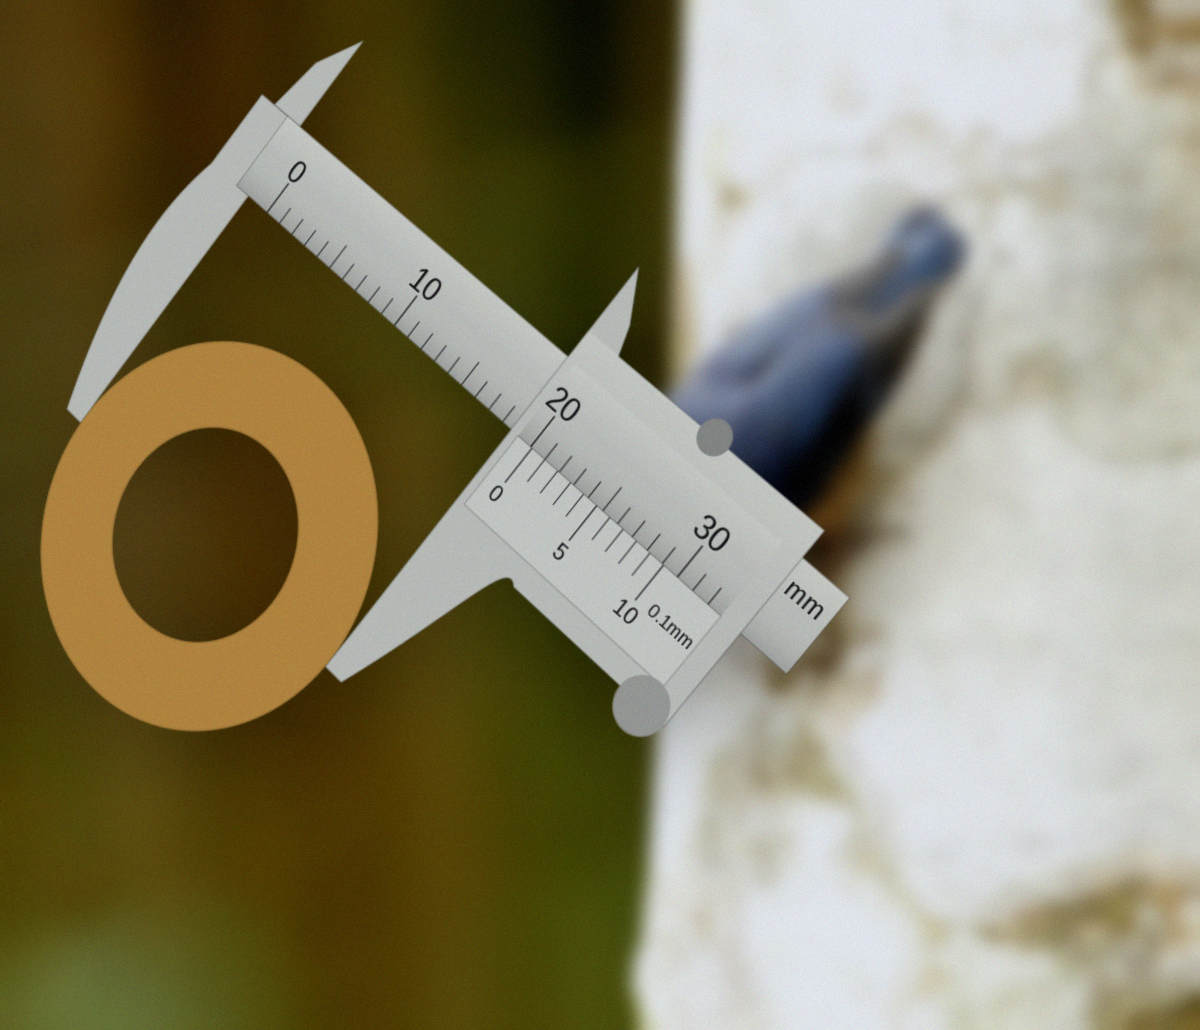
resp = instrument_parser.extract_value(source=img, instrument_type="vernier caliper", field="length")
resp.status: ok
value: 20.1 mm
